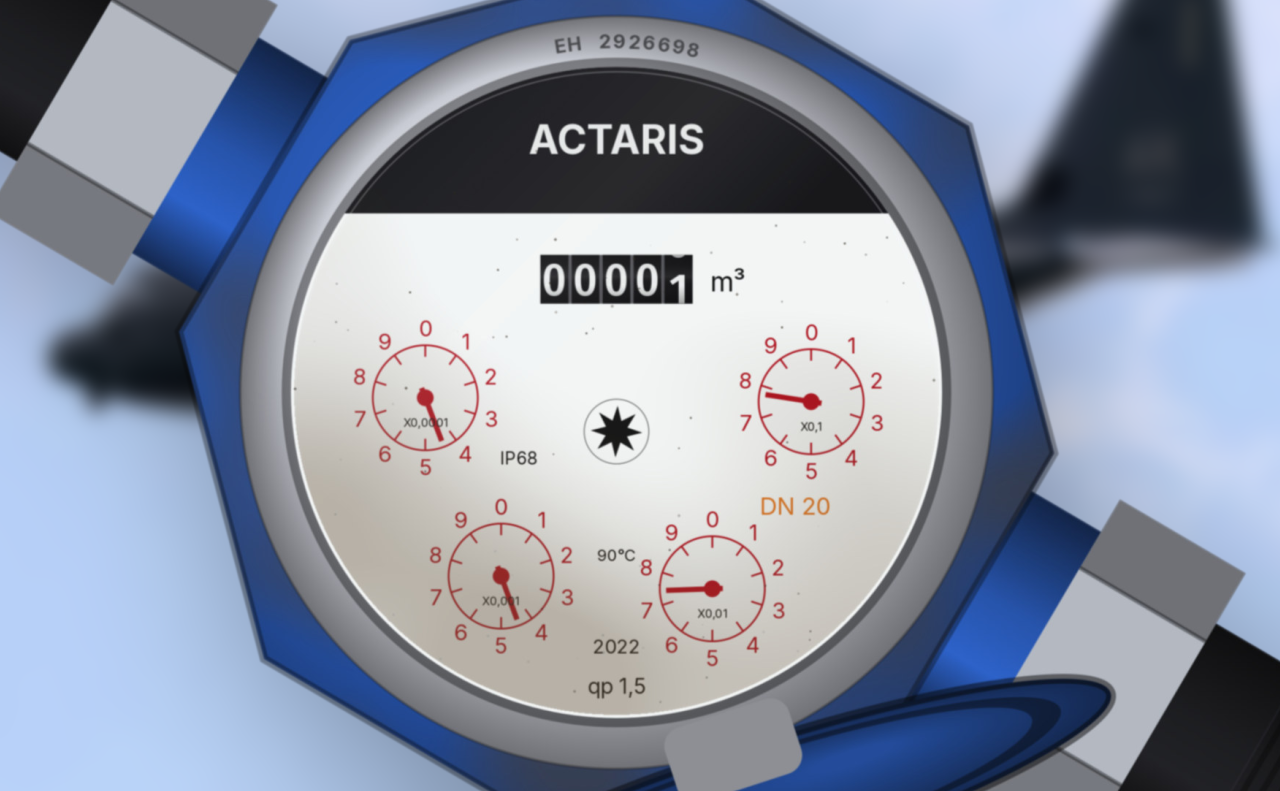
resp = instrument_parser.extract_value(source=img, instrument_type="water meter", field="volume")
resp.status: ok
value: 0.7744 m³
